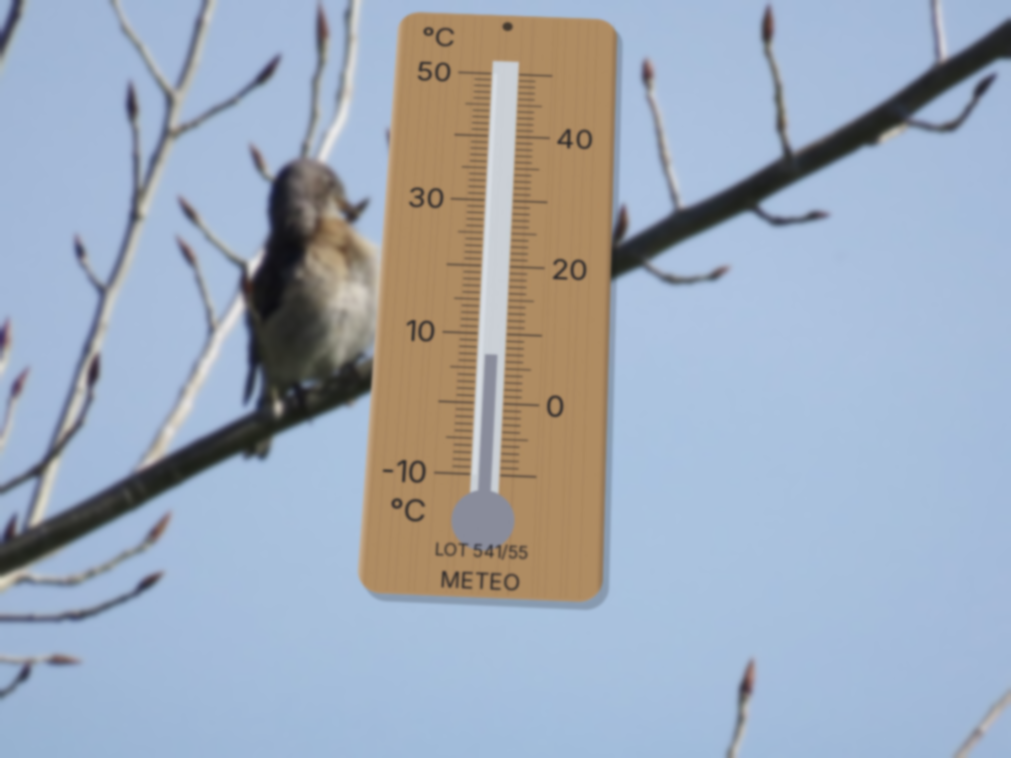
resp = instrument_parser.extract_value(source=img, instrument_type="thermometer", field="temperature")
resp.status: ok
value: 7 °C
